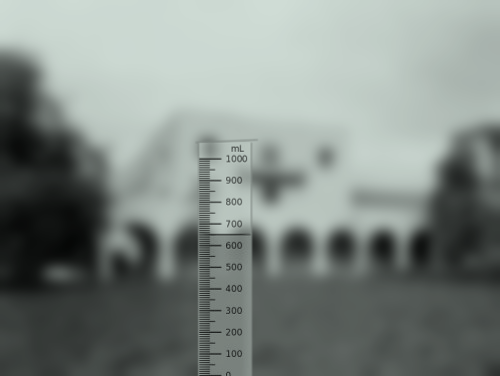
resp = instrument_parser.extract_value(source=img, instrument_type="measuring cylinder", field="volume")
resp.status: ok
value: 650 mL
